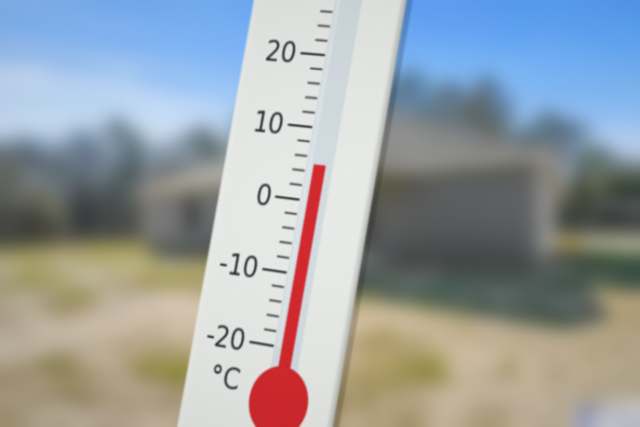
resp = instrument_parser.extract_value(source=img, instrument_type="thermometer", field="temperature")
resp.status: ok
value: 5 °C
